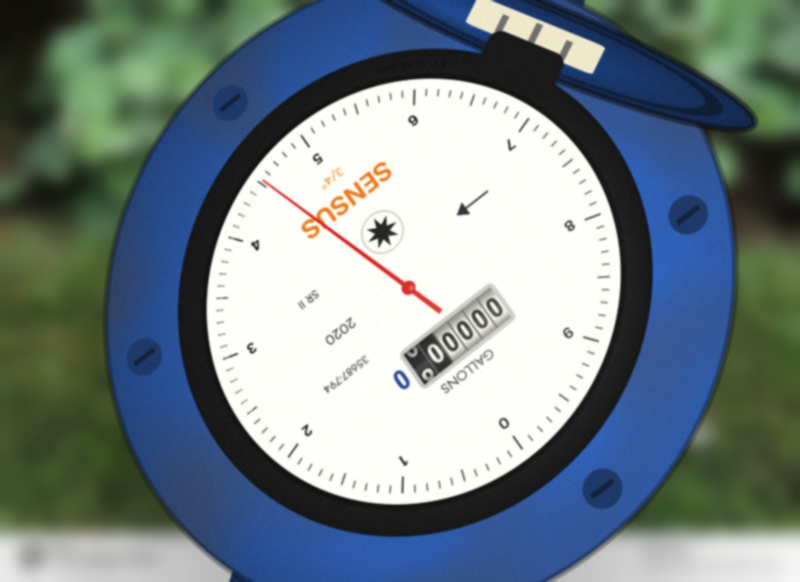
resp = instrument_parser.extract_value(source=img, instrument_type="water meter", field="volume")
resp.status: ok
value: 84.5 gal
